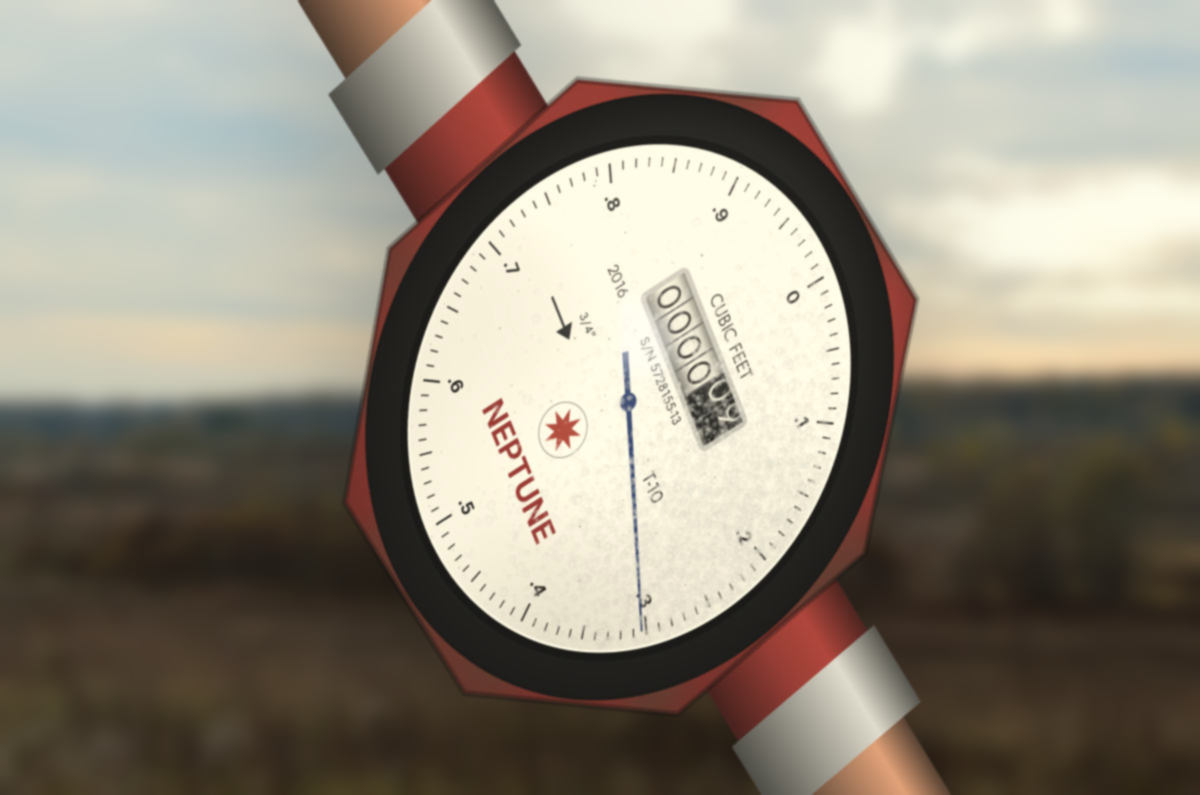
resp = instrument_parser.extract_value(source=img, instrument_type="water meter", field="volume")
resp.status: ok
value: 9.30 ft³
